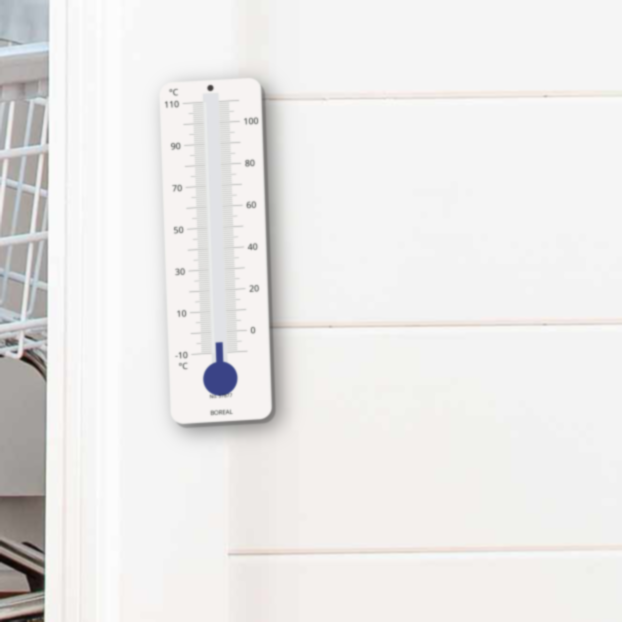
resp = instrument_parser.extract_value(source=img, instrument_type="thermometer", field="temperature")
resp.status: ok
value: -5 °C
